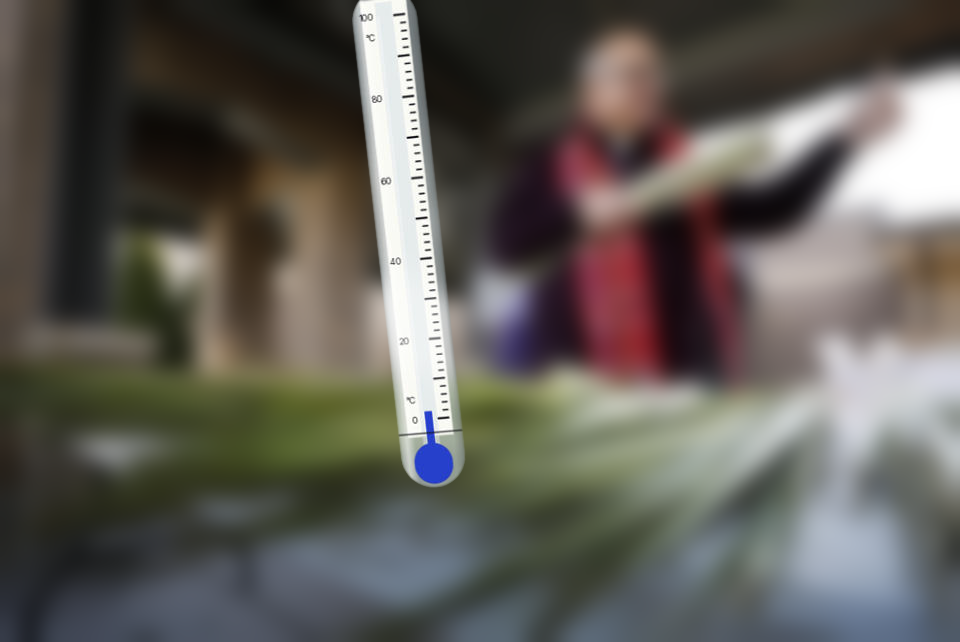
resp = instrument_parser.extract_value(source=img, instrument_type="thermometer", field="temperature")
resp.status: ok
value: 2 °C
